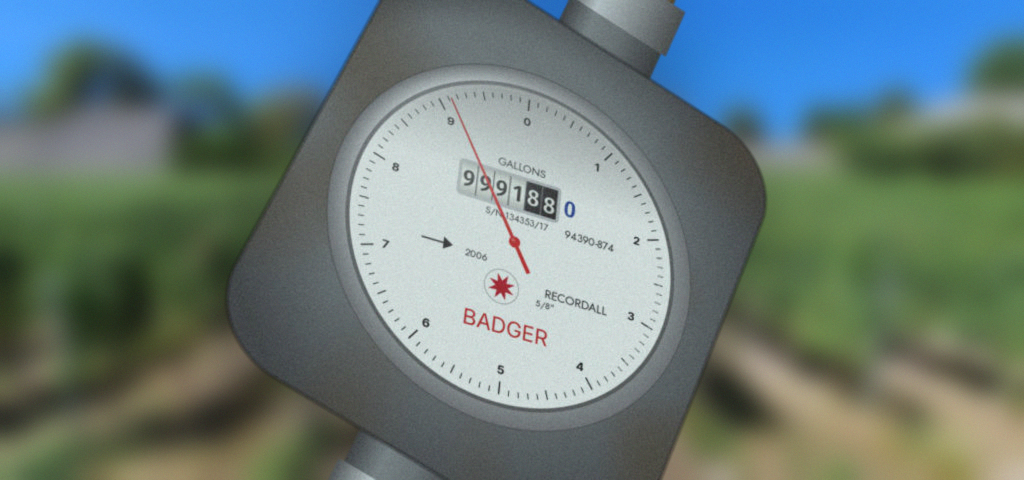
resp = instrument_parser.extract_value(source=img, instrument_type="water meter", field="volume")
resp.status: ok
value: 9991879.1 gal
